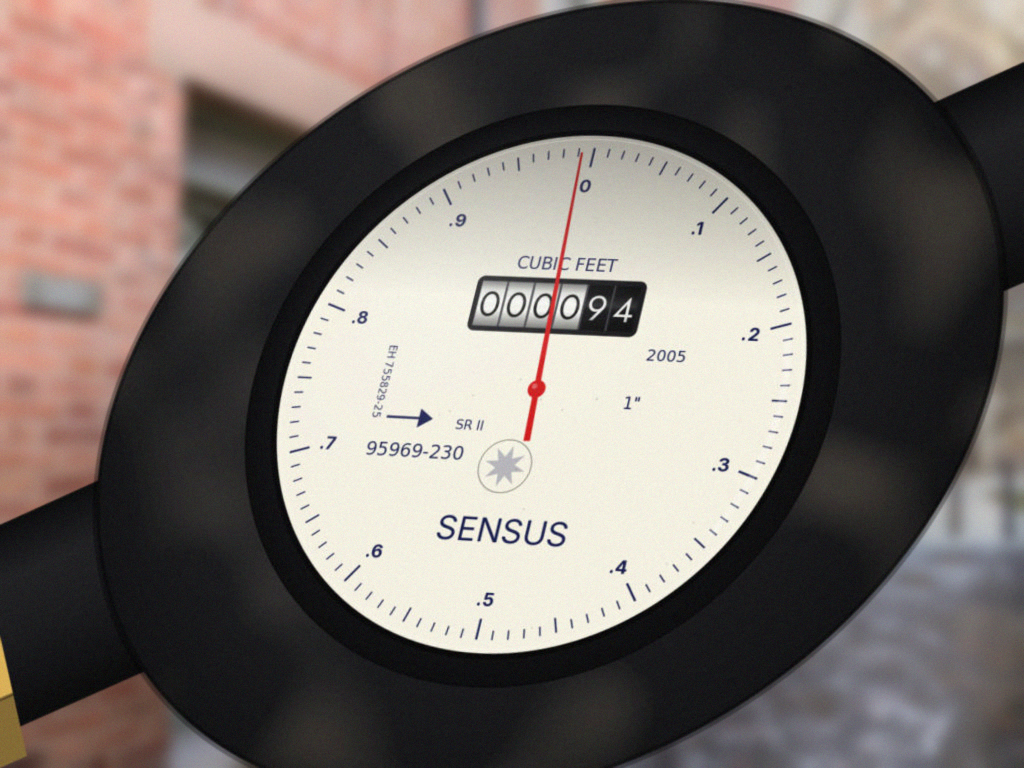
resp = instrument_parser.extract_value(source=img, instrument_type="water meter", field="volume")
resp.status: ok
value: 93.99 ft³
